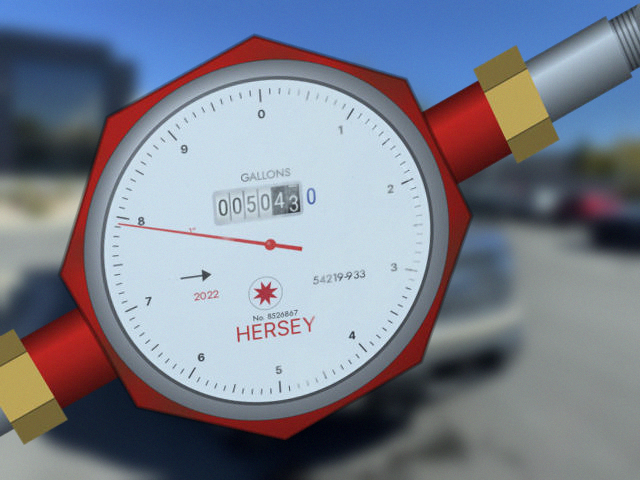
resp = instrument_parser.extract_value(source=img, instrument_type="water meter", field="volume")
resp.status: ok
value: 50427.9 gal
